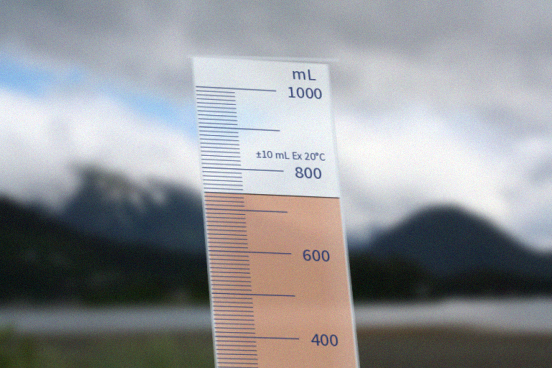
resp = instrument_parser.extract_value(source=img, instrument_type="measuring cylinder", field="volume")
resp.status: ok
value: 740 mL
